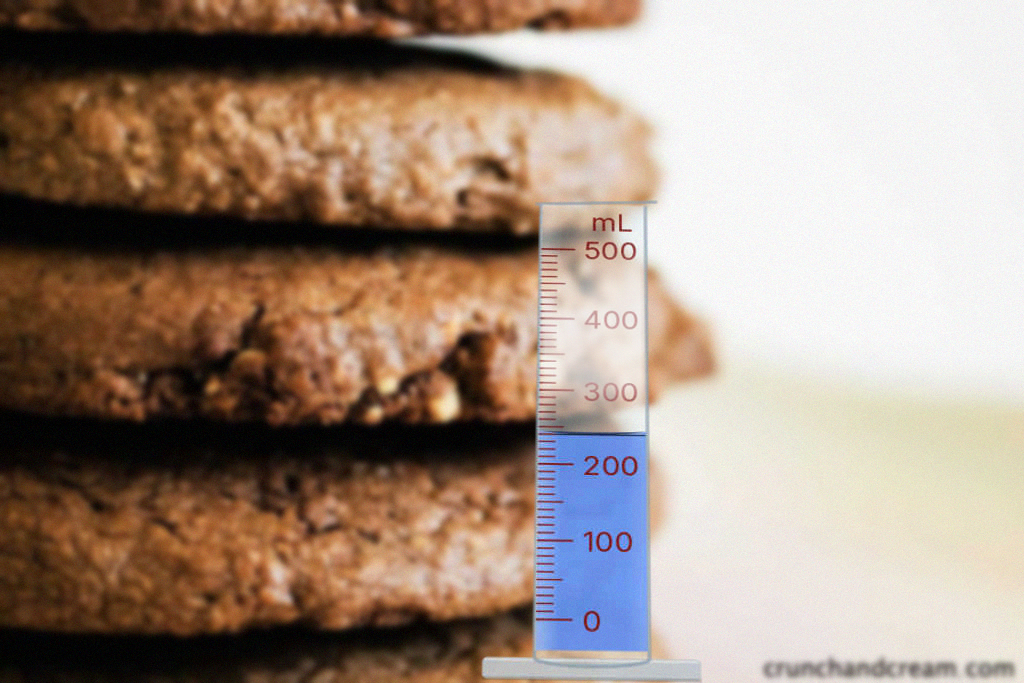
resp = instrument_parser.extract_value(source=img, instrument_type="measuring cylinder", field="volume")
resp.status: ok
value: 240 mL
